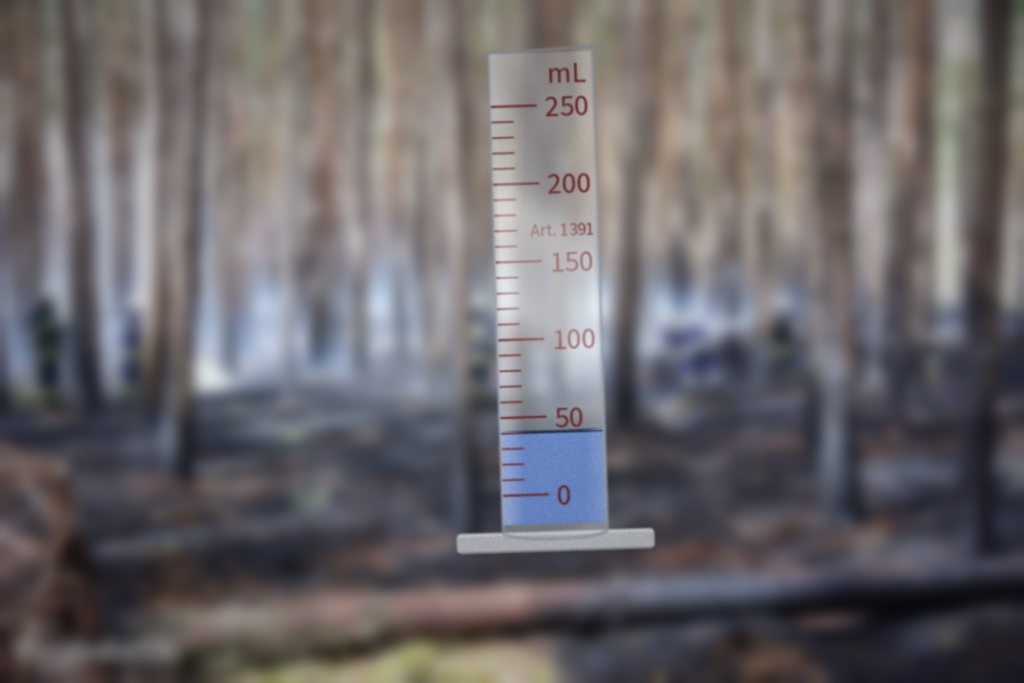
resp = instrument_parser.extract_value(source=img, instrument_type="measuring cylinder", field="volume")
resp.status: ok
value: 40 mL
